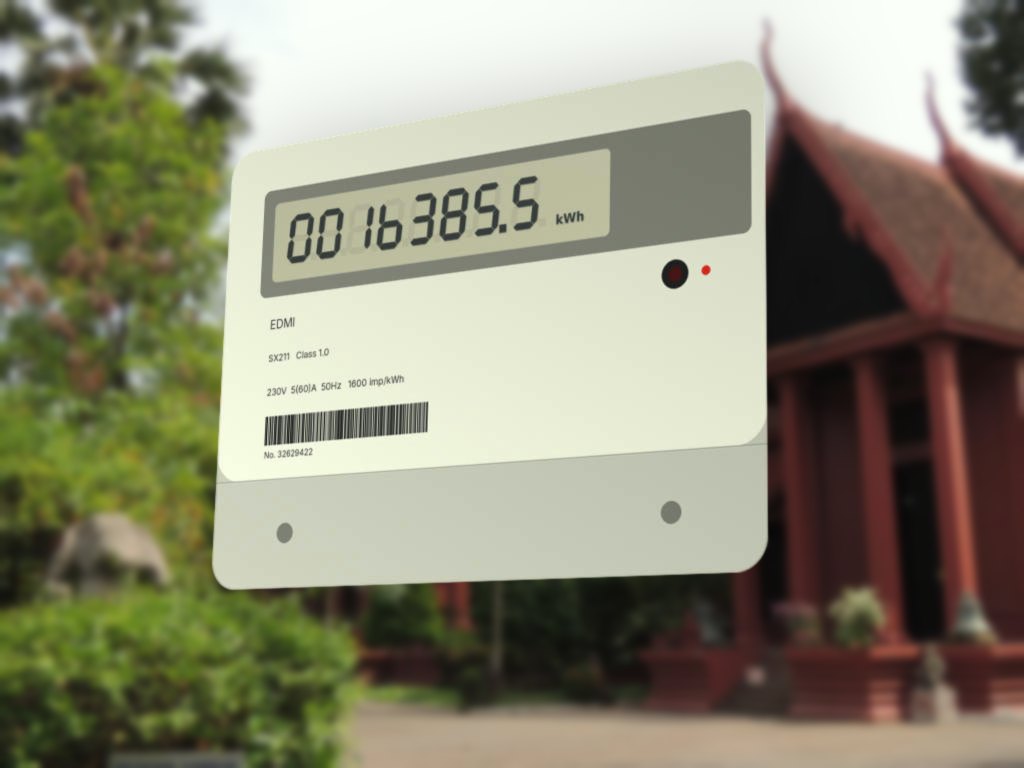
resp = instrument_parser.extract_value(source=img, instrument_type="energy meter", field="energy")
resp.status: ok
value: 16385.5 kWh
